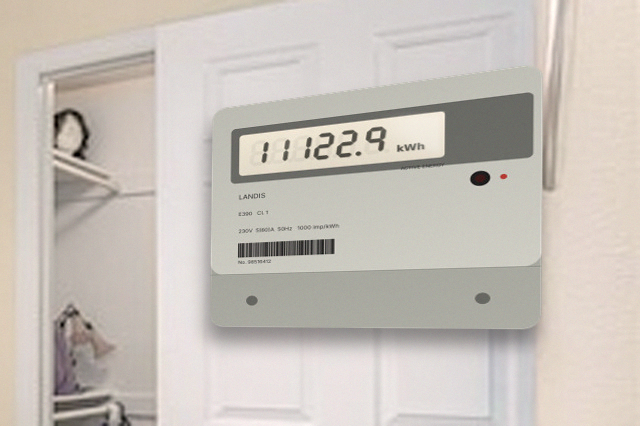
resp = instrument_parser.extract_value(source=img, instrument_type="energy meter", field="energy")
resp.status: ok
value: 11122.9 kWh
